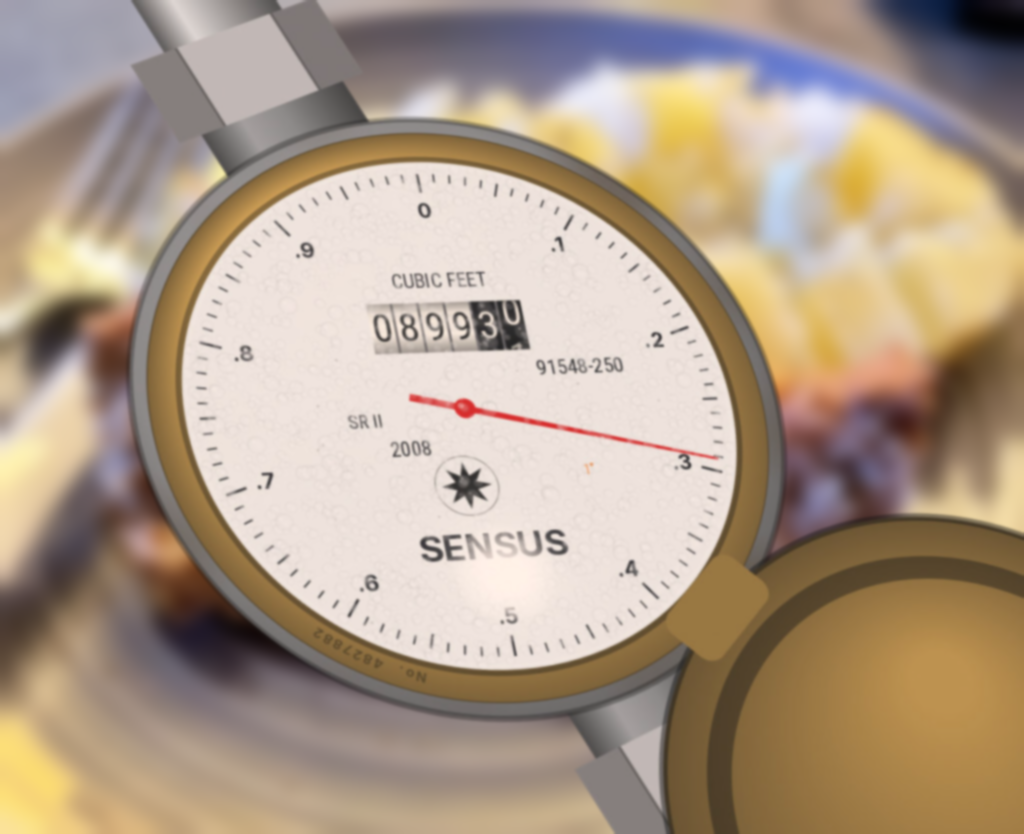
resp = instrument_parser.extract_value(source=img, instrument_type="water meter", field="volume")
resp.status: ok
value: 89930.29 ft³
